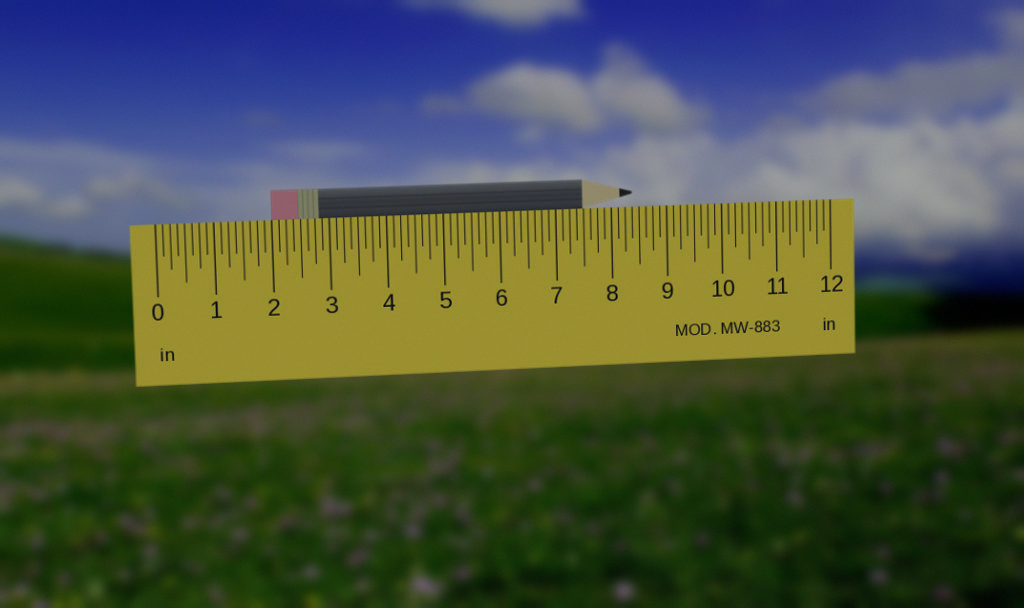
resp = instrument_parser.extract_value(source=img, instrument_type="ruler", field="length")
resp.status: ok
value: 6.375 in
